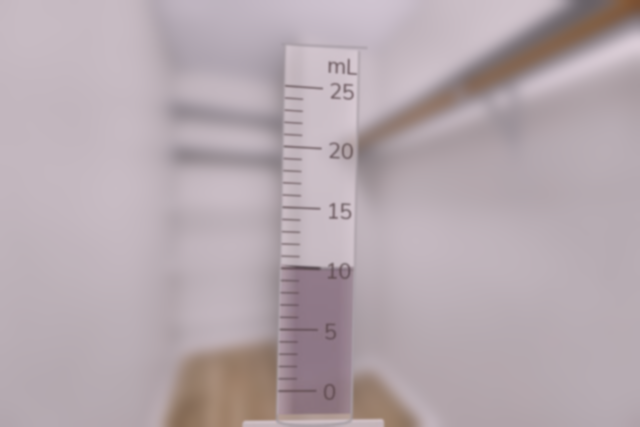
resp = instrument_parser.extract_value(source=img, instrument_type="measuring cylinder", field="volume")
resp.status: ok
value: 10 mL
